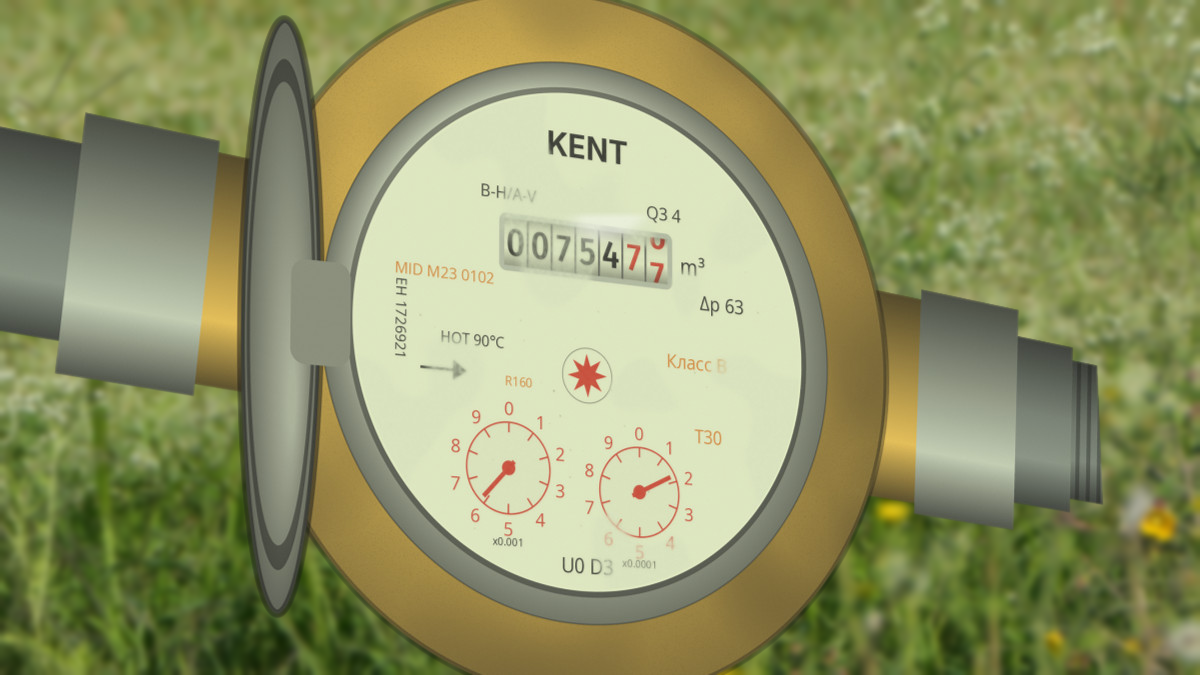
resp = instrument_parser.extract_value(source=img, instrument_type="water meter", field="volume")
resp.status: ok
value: 754.7661 m³
